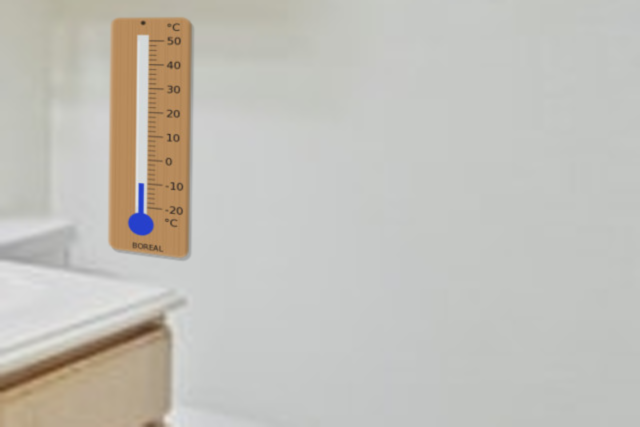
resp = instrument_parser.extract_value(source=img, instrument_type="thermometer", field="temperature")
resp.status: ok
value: -10 °C
